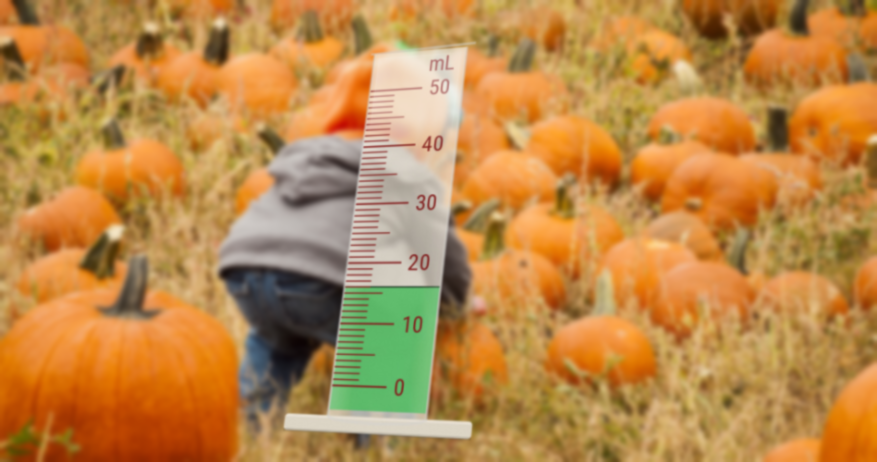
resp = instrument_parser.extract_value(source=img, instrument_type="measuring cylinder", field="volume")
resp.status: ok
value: 16 mL
